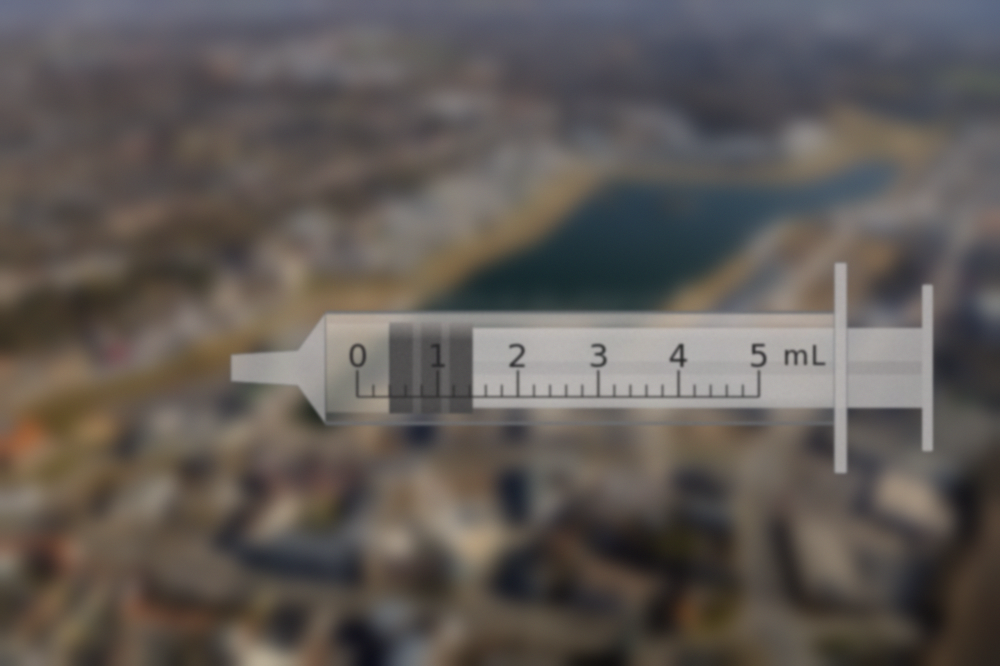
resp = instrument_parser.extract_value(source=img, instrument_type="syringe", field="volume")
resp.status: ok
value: 0.4 mL
